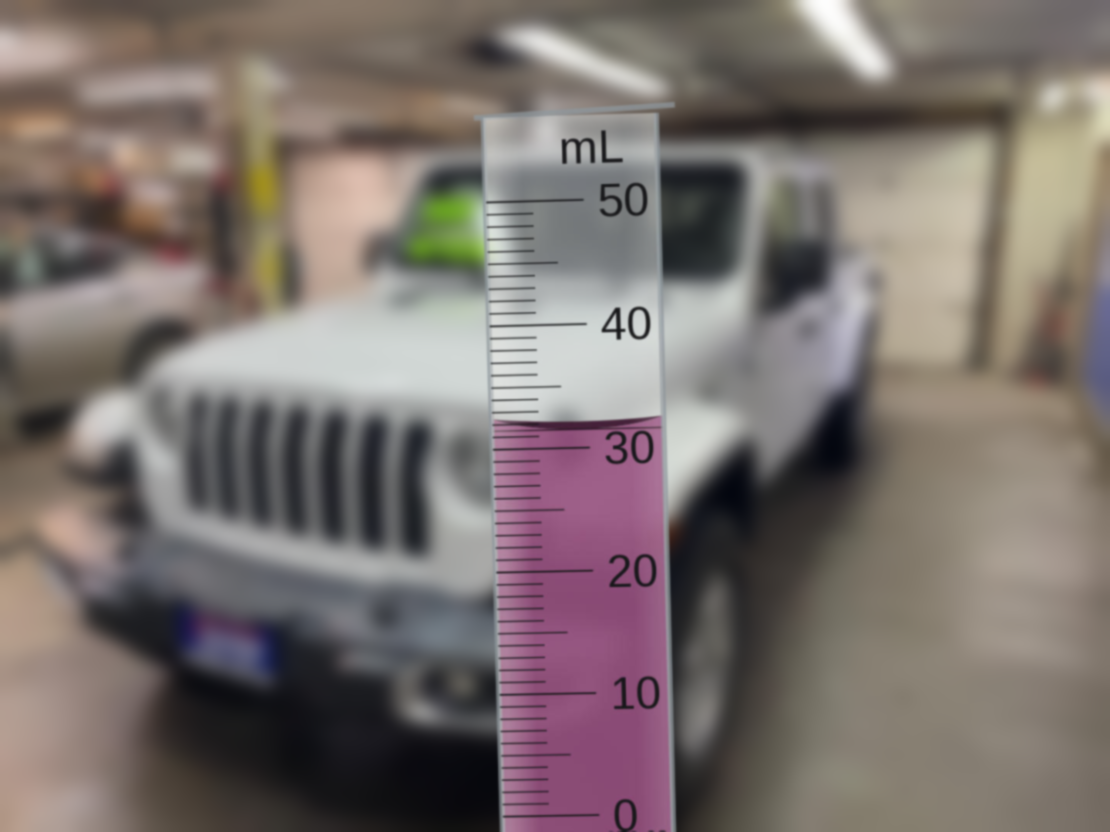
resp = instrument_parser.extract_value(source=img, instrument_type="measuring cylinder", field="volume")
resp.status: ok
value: 31.5 mL
